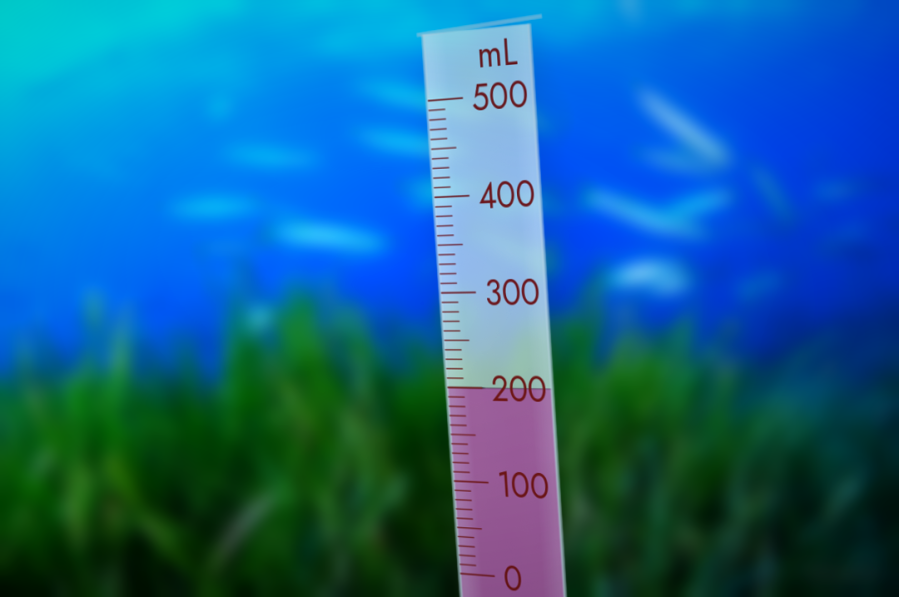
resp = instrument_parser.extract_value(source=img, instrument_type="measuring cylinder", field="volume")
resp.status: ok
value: 200 mL
